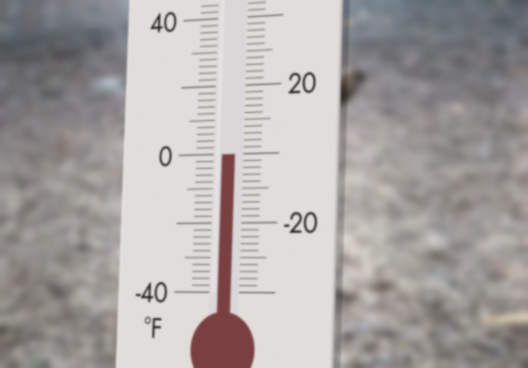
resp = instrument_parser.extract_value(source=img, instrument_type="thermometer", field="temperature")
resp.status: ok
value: 0 °F
